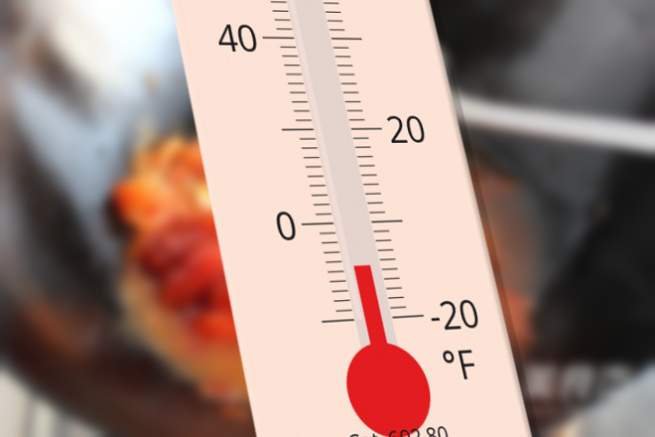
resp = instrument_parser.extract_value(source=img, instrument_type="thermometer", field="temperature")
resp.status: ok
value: -9 °F
